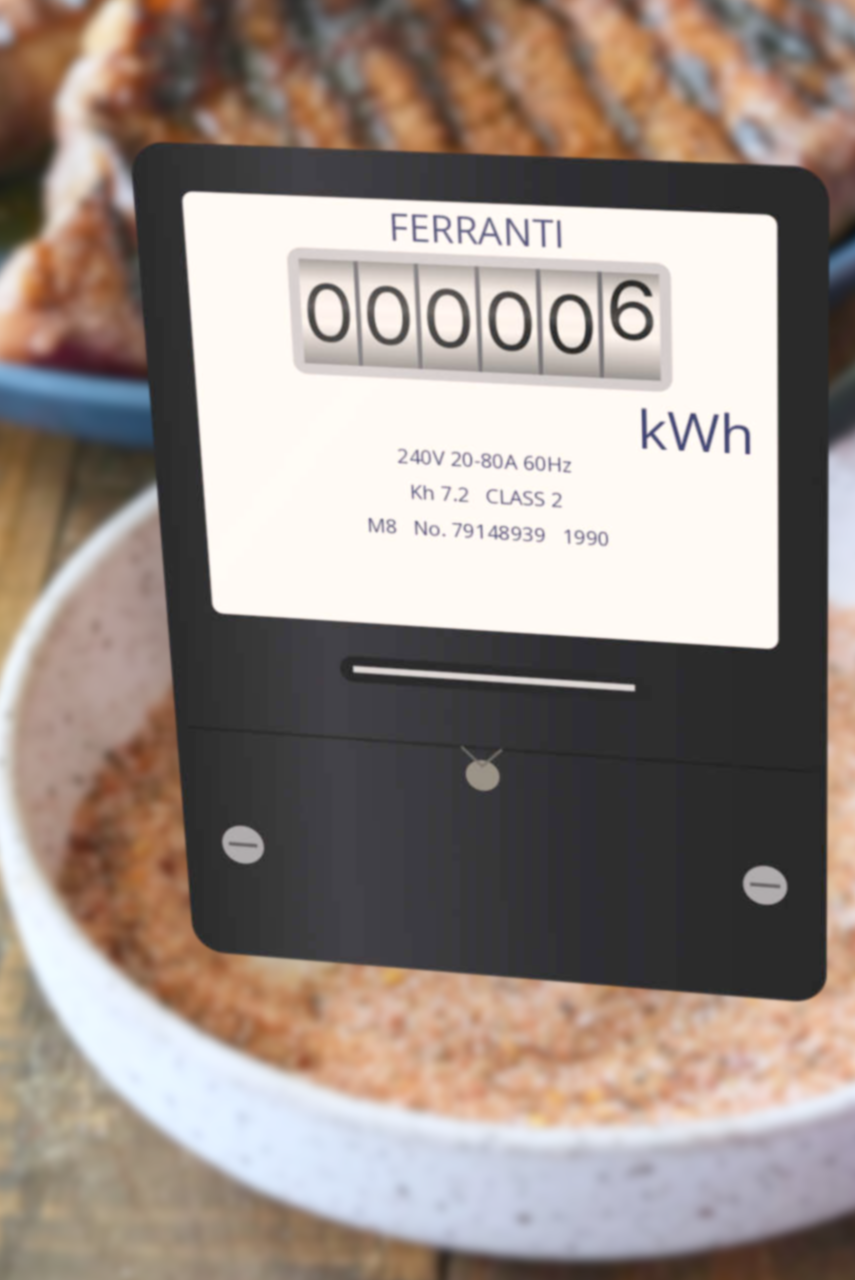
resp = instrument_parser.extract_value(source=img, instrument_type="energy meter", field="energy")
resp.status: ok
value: 6 kWh
